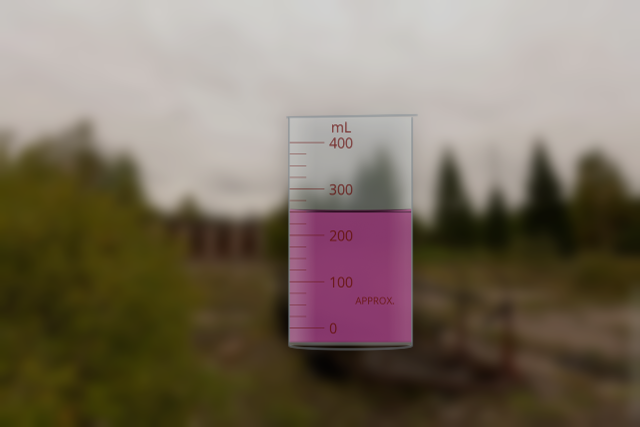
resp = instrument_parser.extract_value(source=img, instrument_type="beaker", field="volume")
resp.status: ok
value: 250 mL
